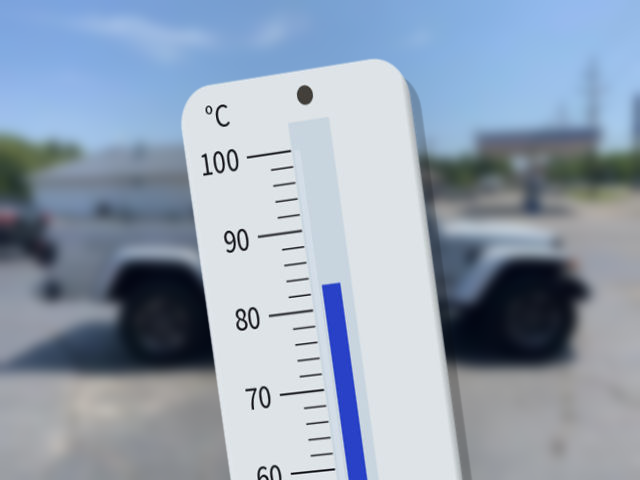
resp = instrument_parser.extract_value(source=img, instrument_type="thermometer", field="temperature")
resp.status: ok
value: 83 °C
